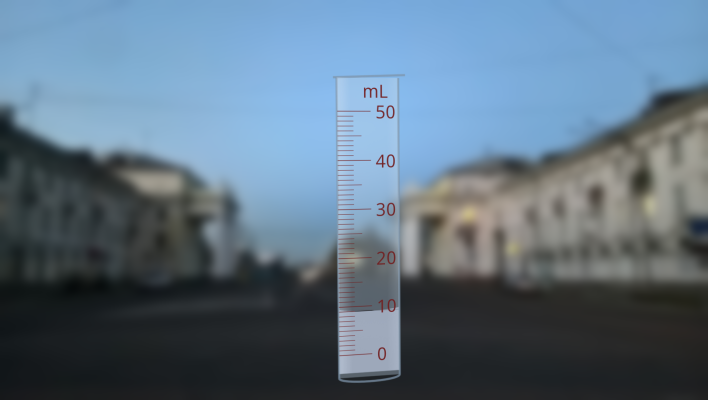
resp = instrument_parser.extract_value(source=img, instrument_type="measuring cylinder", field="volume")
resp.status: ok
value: 9 mL
